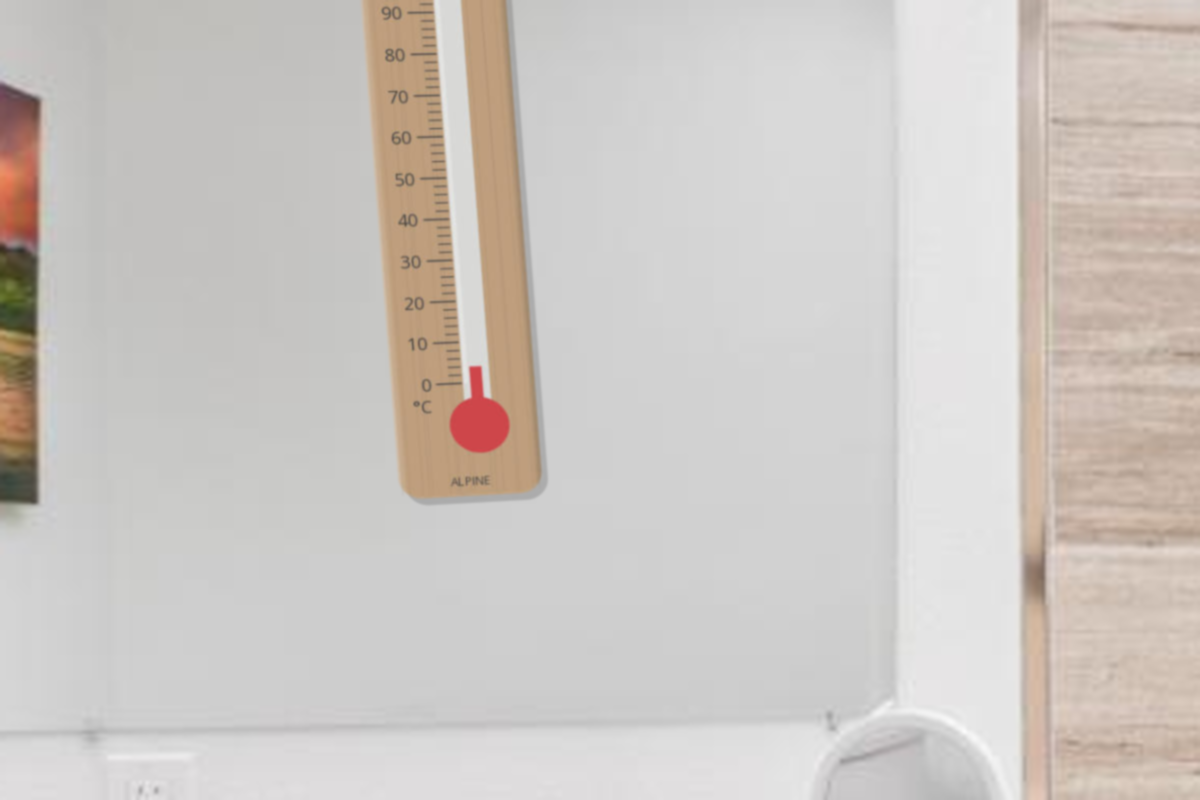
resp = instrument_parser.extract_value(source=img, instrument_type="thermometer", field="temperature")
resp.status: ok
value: 4 °C
